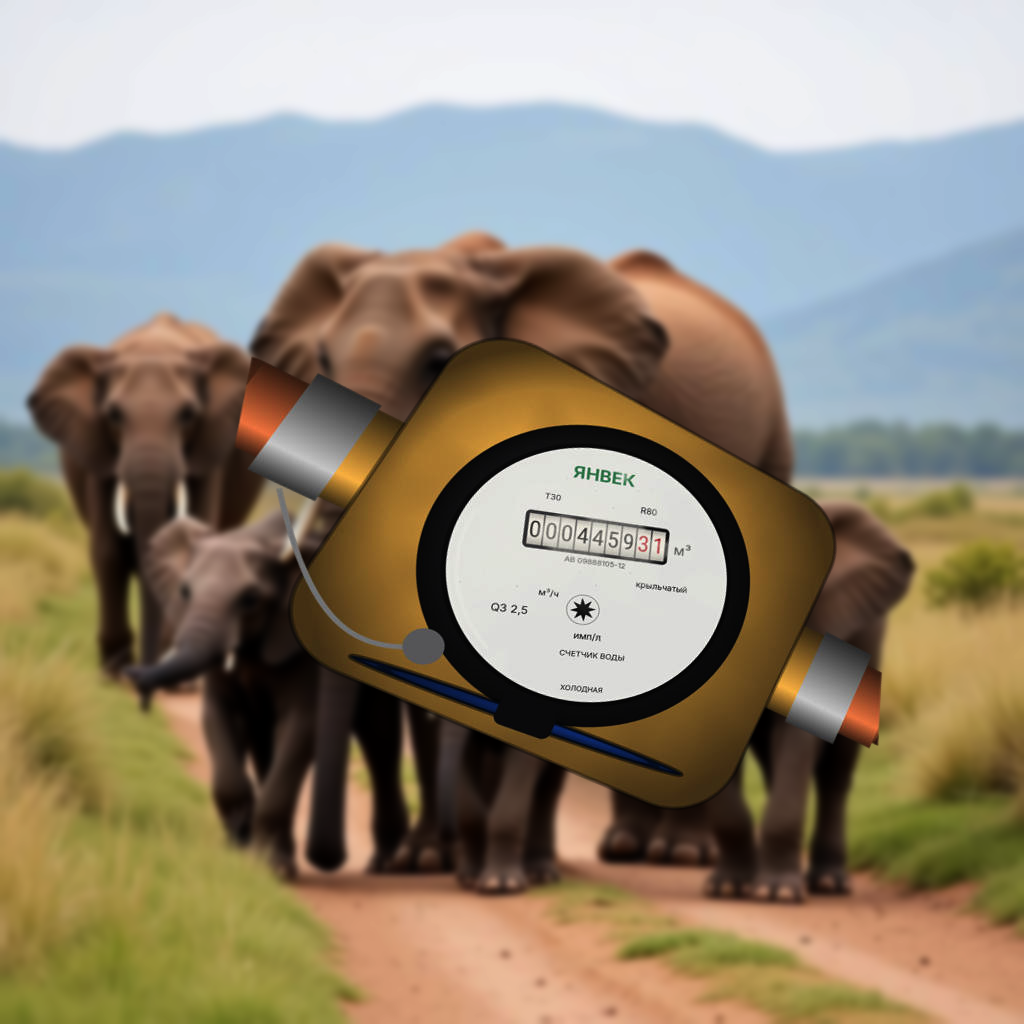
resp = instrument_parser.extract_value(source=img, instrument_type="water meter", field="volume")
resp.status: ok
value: 4459.31 m³
